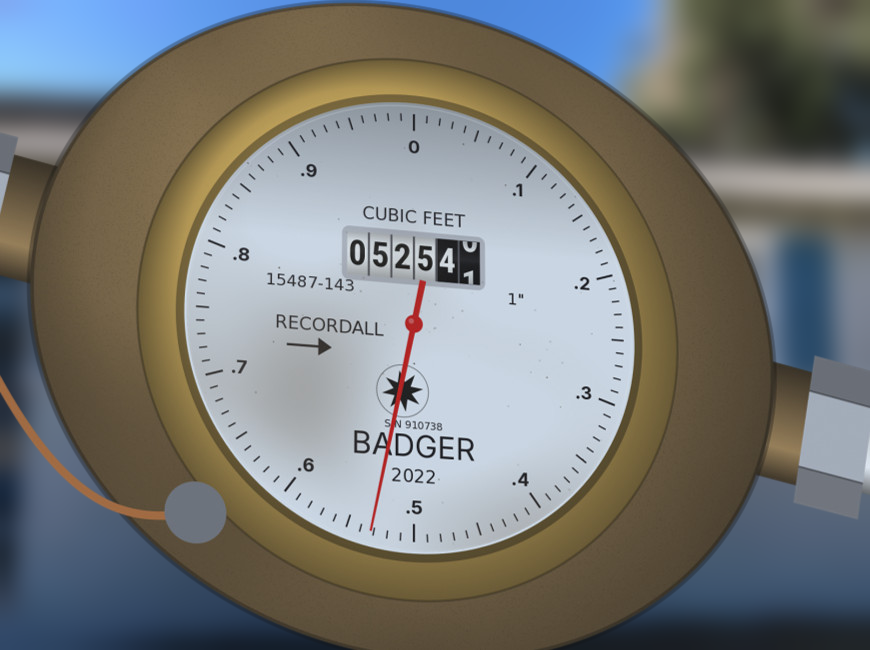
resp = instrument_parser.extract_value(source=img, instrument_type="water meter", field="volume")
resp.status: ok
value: 52540.53 ft³
